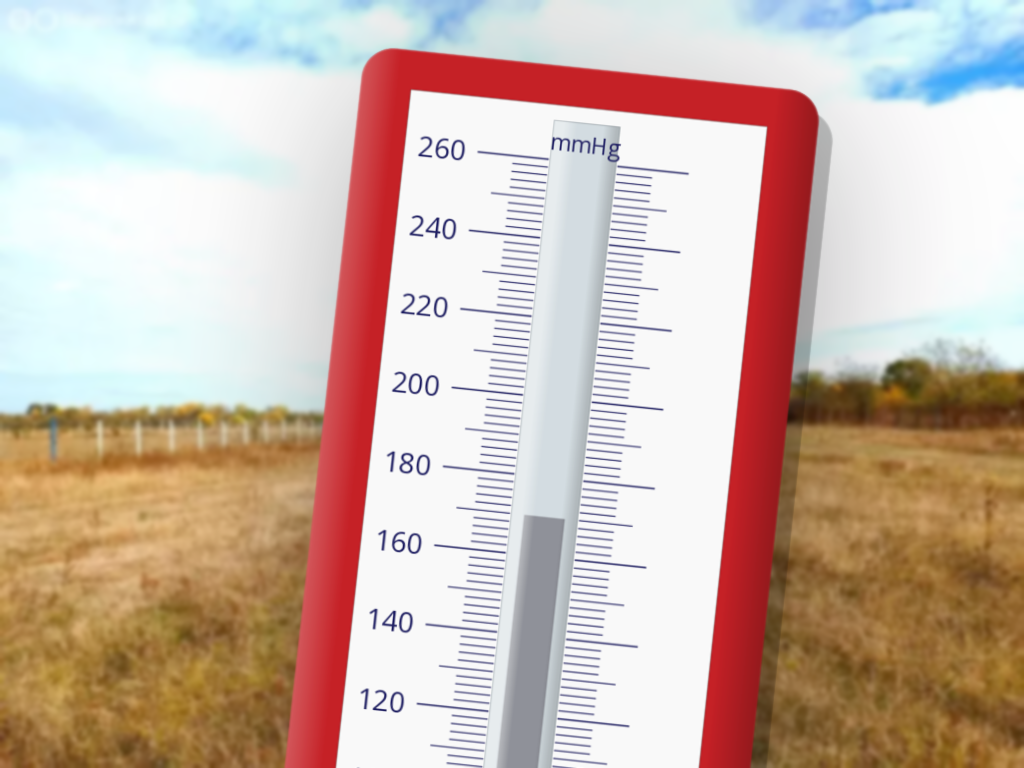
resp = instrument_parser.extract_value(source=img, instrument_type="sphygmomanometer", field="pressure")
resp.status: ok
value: 170 mmHg
